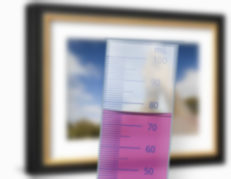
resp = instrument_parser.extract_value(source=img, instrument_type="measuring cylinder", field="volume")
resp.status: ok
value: 75 mL
